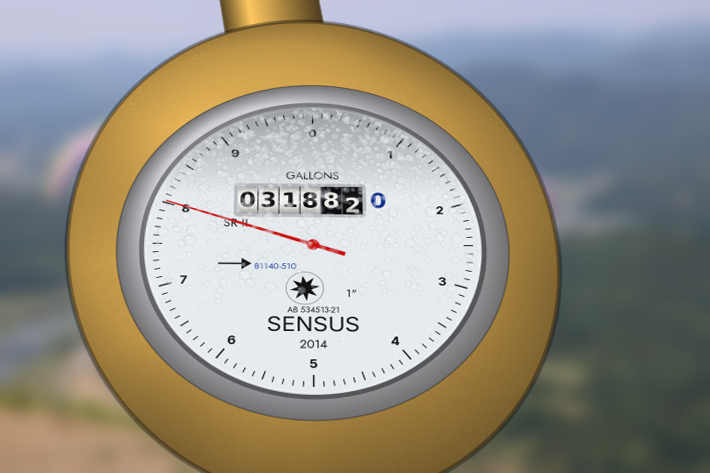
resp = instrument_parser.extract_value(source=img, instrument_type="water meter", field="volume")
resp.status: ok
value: 318818.0 gal
